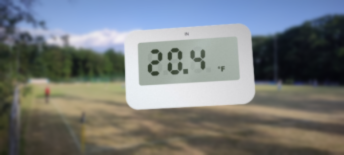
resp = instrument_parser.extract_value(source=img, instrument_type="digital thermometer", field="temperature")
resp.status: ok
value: 20.4 °F
